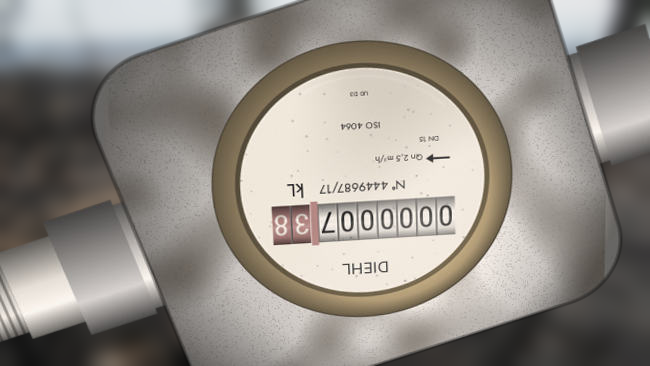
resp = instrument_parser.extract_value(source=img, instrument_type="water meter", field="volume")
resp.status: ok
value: 7.38 kL
